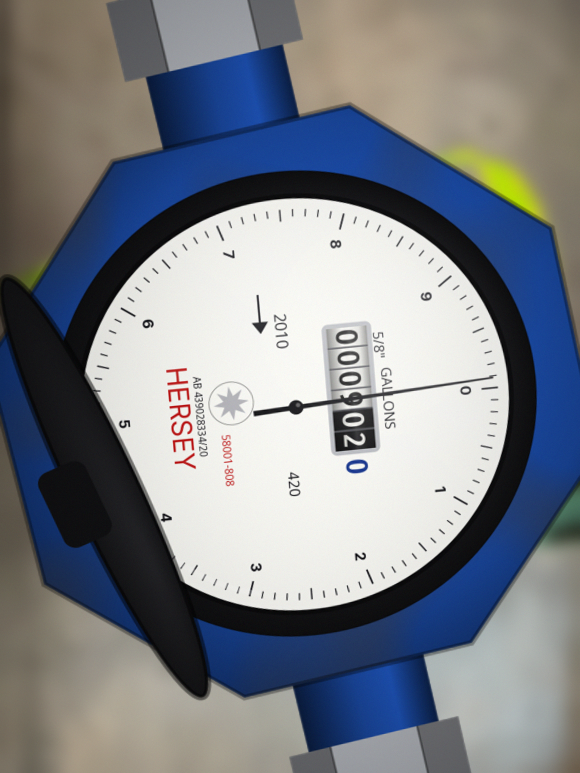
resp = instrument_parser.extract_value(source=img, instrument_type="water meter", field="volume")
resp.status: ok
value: 9019.9 gal
